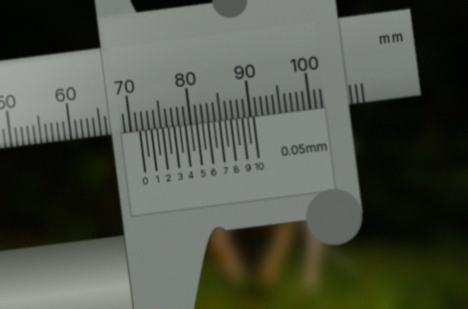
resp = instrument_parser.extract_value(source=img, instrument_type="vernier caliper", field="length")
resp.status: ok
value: 71.5 mm
